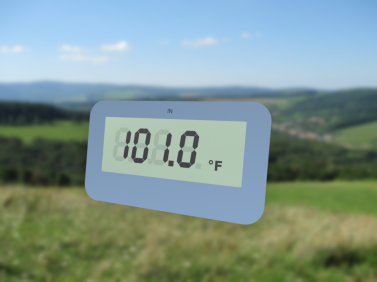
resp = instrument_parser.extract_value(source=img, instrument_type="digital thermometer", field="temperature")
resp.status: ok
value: 101.0 °F
